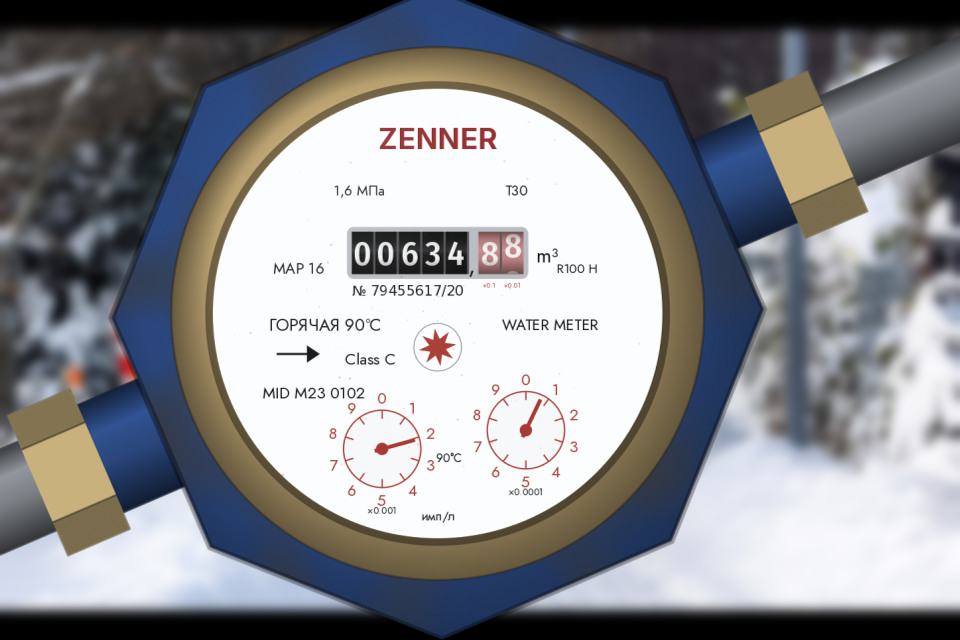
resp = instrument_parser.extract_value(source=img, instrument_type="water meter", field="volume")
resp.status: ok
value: 634.8820 m³
